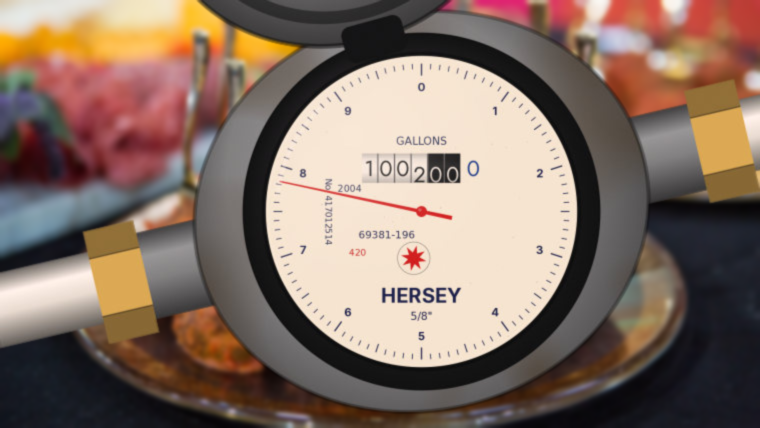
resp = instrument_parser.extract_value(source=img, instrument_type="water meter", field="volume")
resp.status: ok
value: 1001997.8 gal
